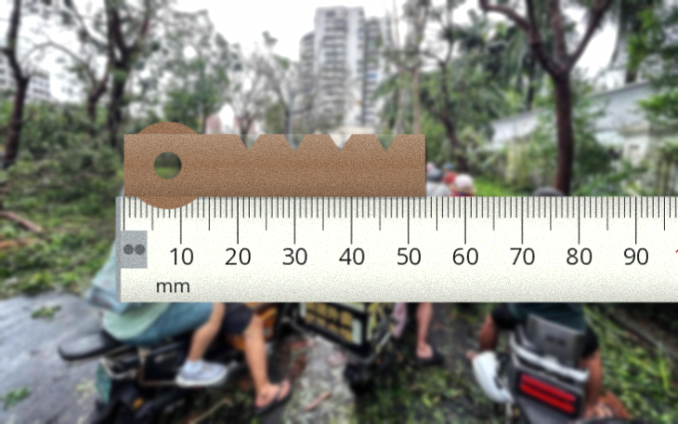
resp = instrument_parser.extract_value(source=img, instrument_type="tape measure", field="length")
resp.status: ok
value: 53 mm
